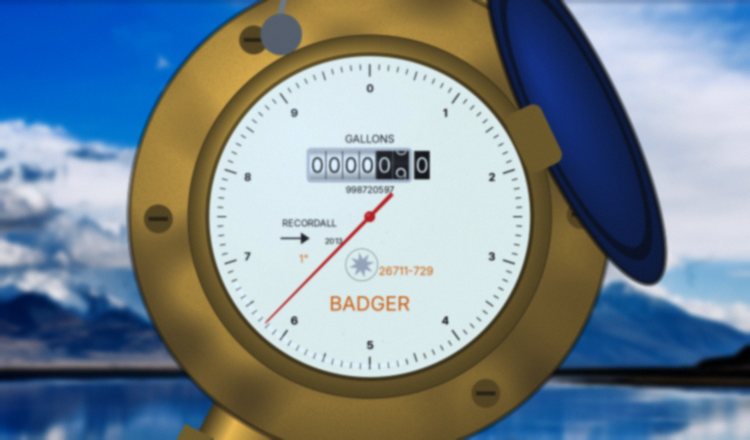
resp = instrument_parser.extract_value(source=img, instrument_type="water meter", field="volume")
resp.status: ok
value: 86.2 gal
